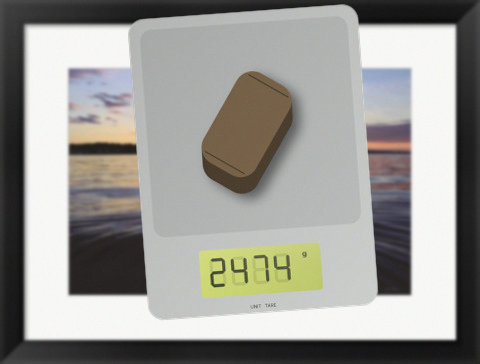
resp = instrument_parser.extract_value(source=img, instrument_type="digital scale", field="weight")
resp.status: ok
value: 2474 g
